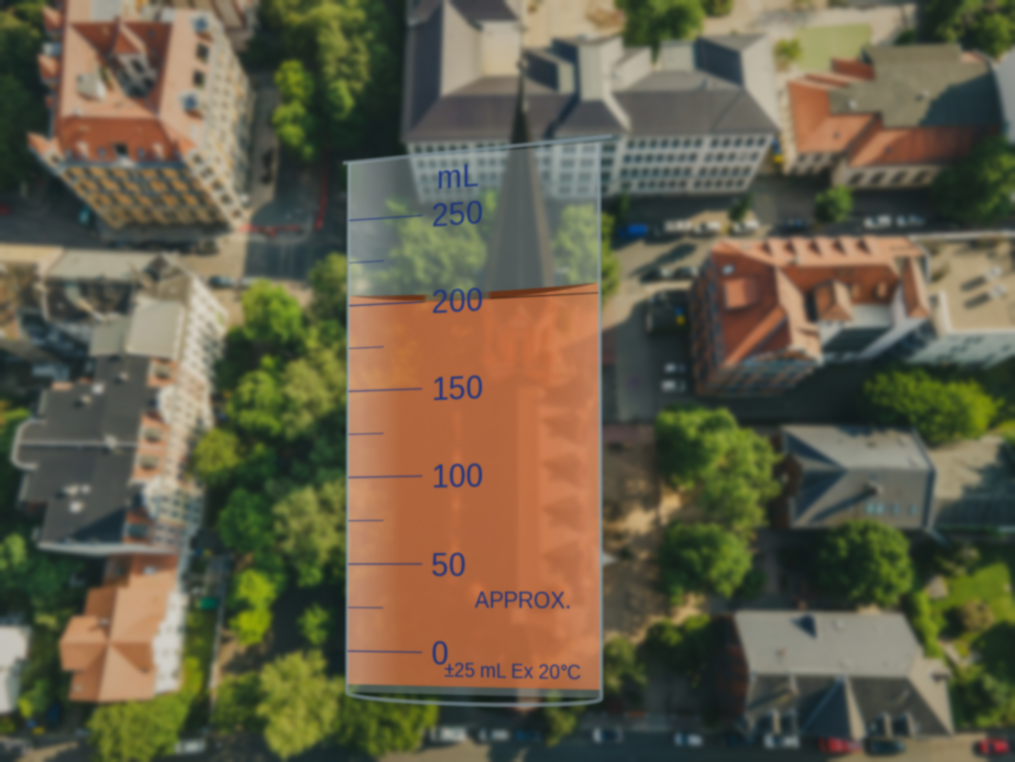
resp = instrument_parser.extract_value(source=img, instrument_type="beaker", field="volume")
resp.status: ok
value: 200 mL
